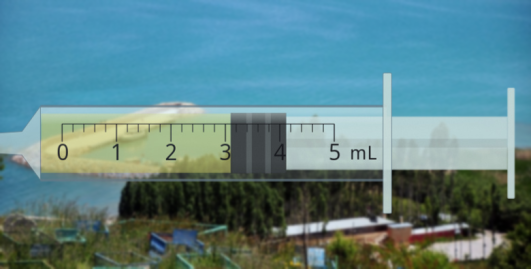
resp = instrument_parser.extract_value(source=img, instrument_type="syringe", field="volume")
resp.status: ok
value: 3.1 mL
